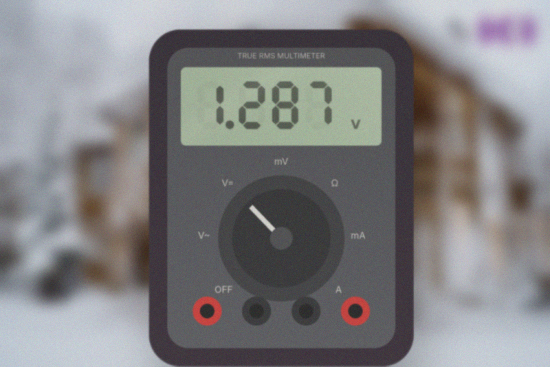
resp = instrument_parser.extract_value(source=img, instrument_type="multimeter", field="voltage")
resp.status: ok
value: 1.287 V
